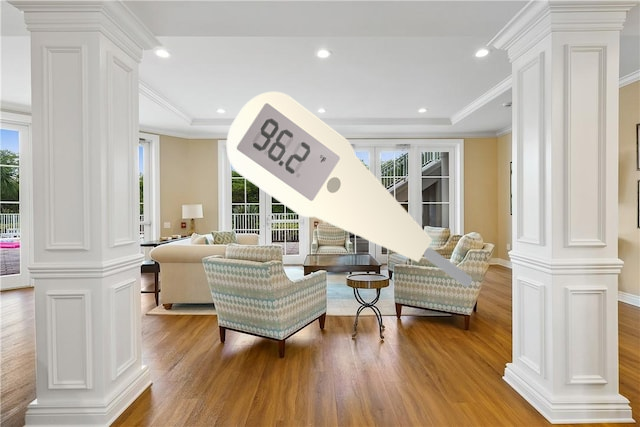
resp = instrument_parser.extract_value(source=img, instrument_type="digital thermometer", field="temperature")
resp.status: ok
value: 96.2 °F
